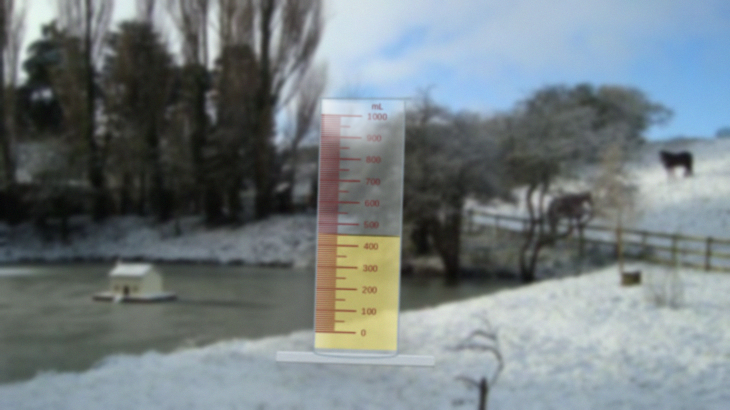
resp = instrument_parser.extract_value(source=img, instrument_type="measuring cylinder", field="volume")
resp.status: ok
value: 450 mL
